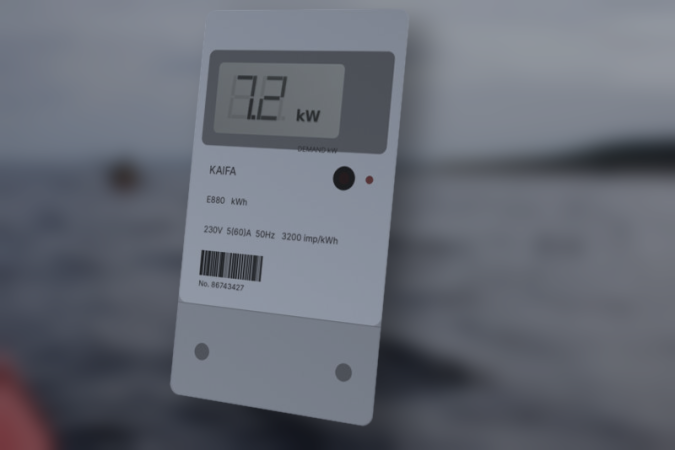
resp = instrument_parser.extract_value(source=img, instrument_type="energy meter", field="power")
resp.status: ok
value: 7.2 kW
